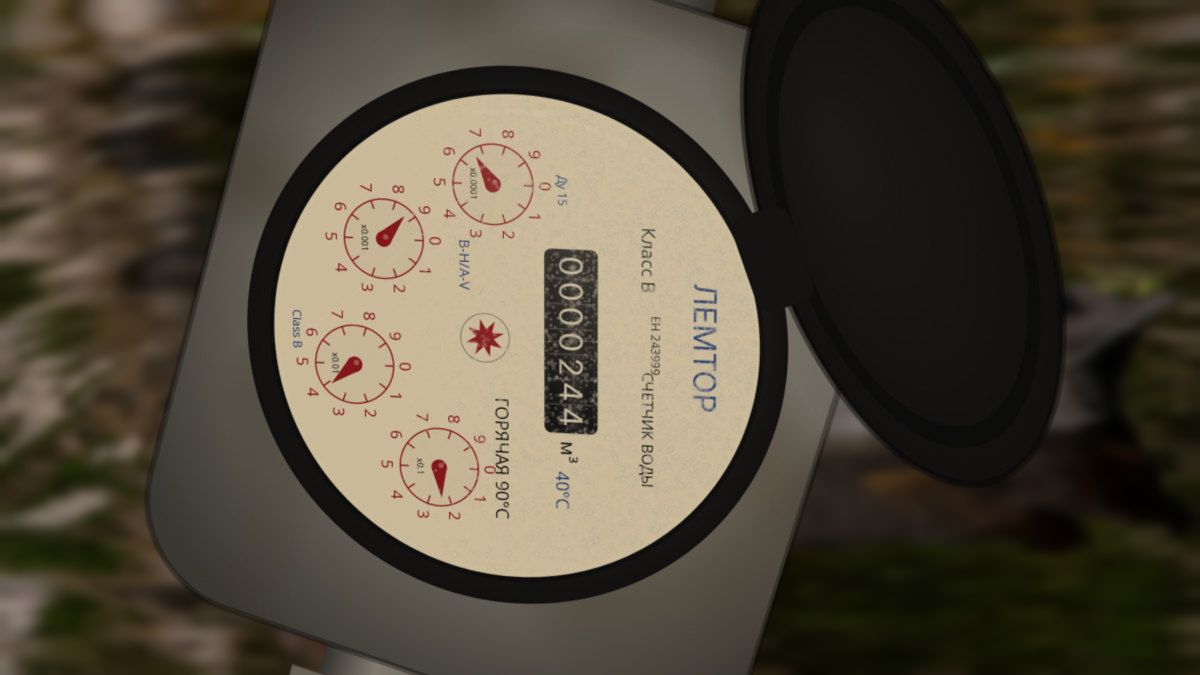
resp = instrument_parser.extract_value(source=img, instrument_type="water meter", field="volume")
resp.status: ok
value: 244.2386 m³
